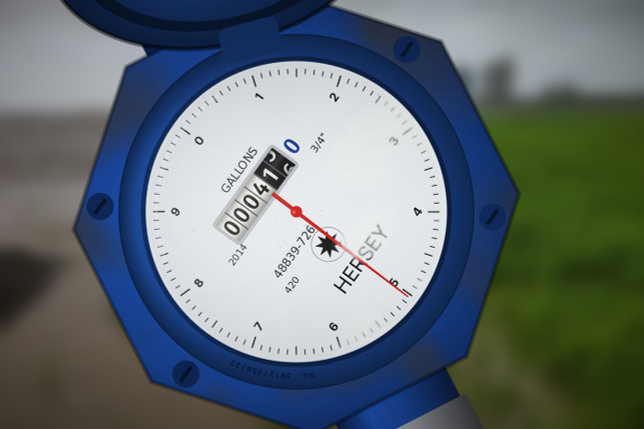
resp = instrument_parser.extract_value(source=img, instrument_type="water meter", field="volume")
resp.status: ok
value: 4155.0 gal
